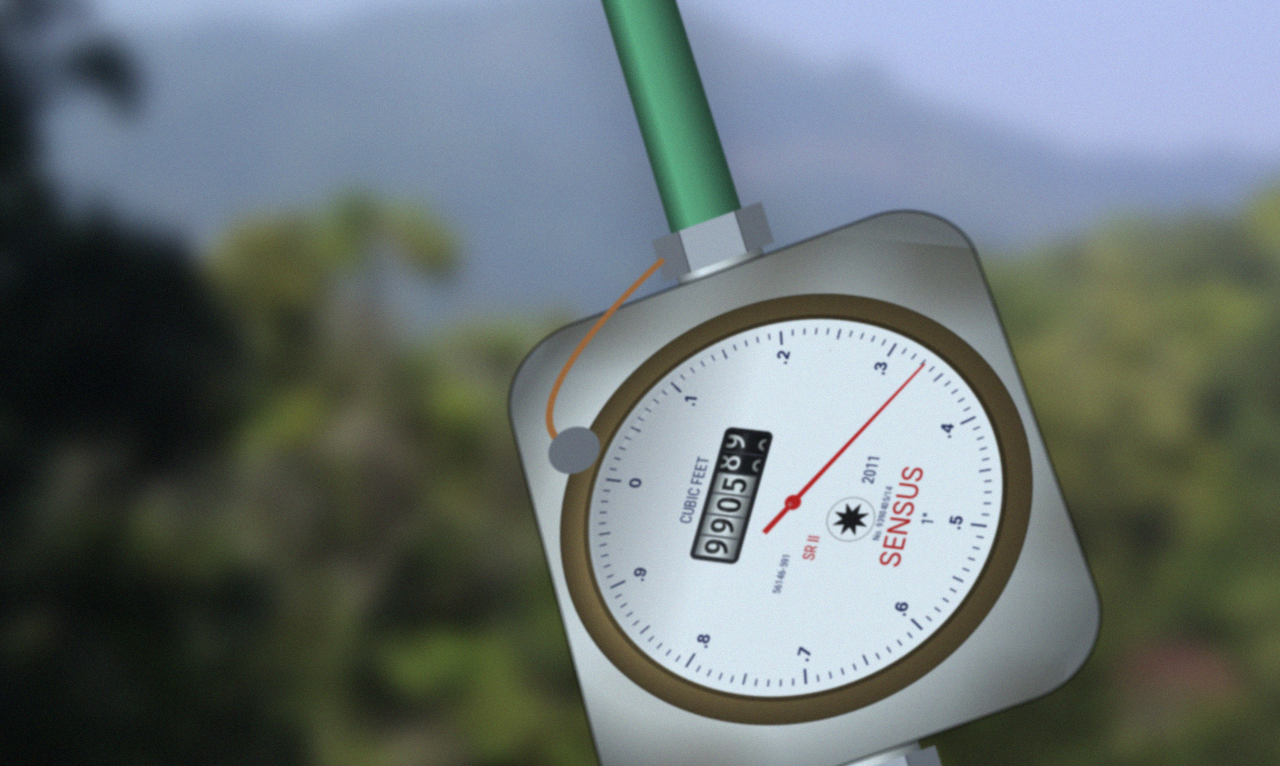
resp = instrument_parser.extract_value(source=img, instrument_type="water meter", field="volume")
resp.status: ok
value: 990589.33 ft³
